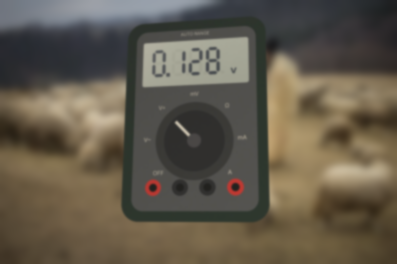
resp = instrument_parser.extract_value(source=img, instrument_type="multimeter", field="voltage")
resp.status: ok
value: 0.128 V
